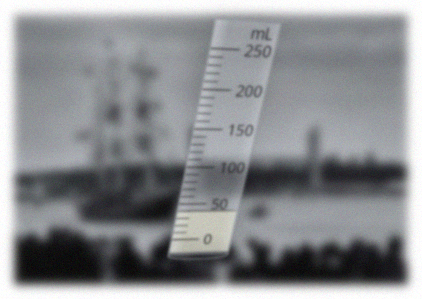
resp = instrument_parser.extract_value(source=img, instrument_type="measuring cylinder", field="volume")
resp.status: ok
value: 40 mL
